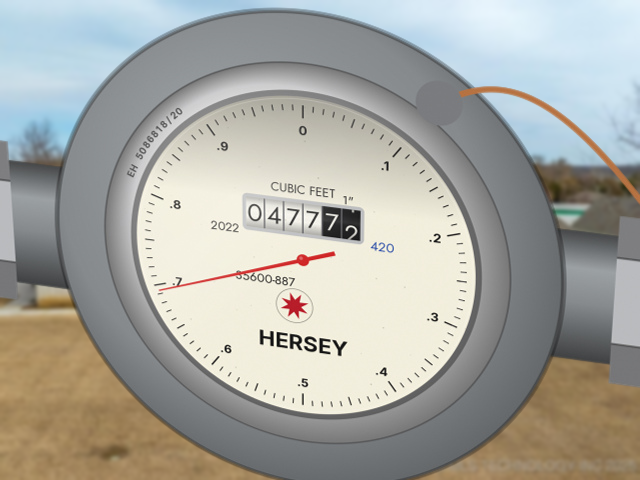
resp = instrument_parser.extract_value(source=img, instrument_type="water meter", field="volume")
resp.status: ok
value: 47771.69 ft³
